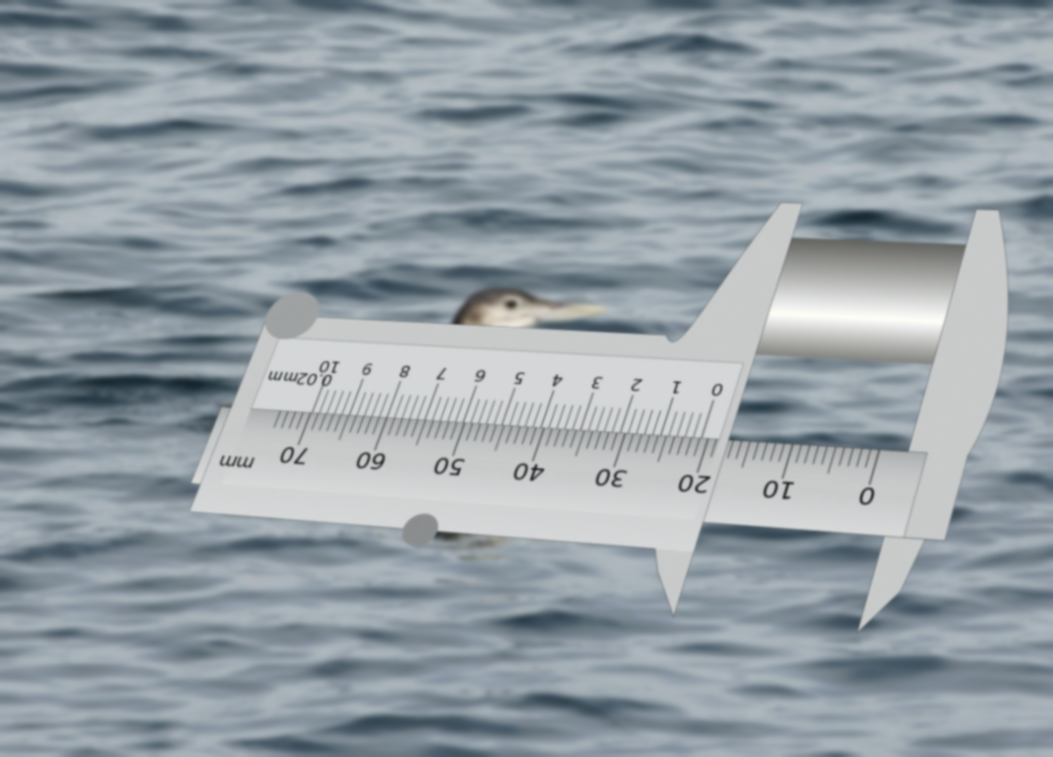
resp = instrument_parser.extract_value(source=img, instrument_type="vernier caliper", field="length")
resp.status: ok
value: 20.8 mm
